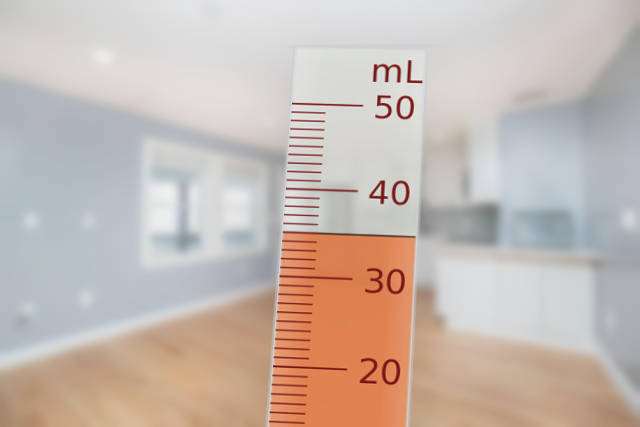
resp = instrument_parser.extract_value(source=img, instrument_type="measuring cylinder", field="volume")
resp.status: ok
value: 35 mL
